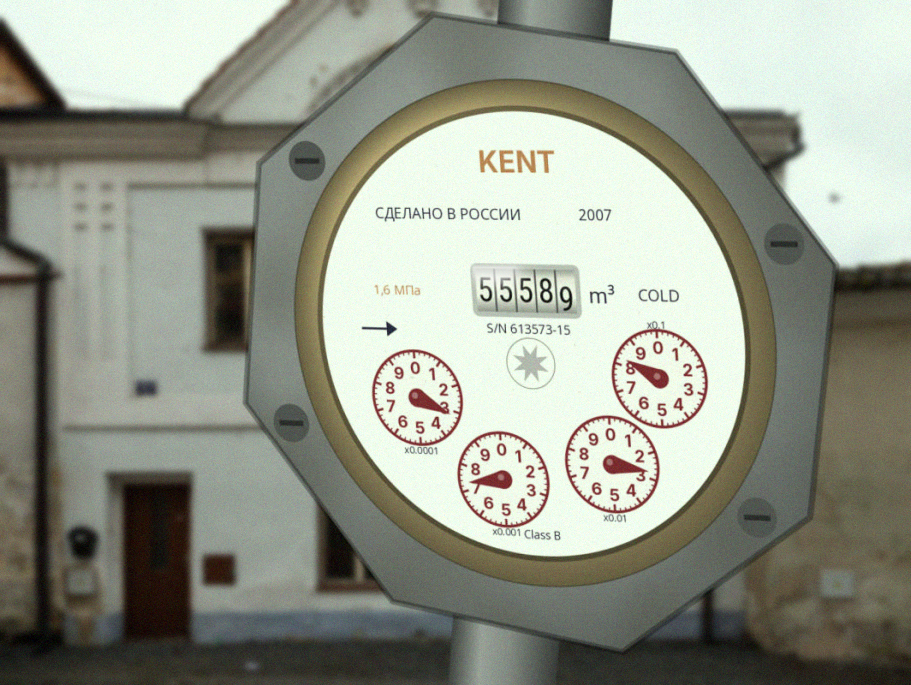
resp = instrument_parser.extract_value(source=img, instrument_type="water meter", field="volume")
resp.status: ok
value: 55588.8273 m³
